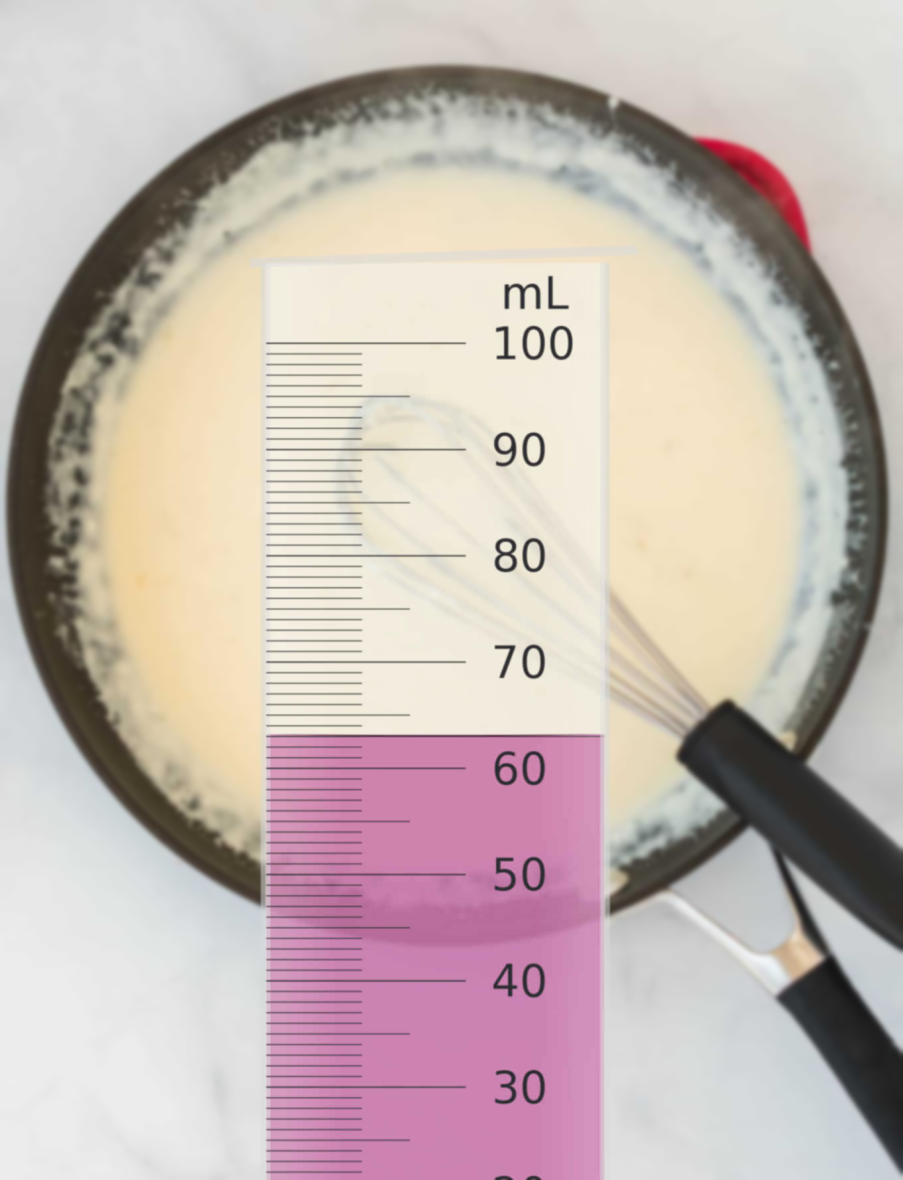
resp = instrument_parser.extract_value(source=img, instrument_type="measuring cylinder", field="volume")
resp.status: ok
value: 63 mL
